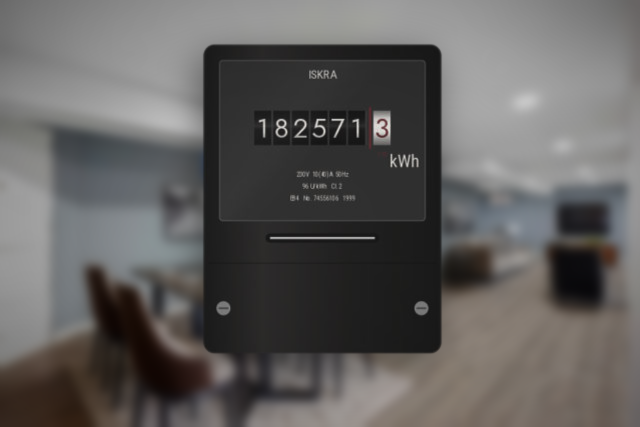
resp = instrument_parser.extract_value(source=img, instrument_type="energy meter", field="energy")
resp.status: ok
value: 182571.3 kWh
